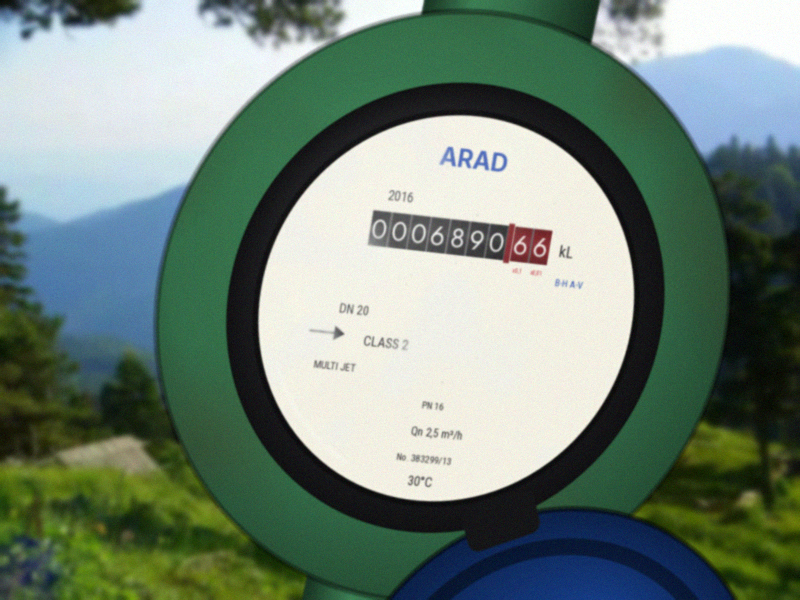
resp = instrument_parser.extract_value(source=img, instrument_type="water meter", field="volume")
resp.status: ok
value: 6890.66 kL
